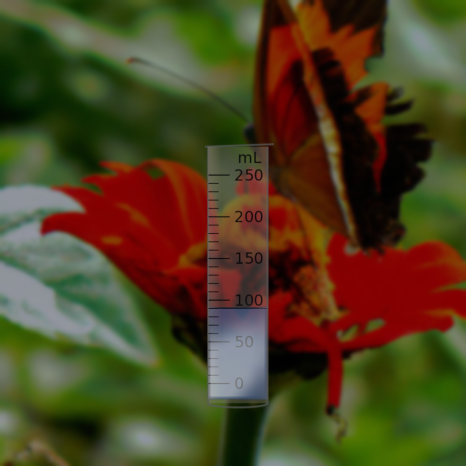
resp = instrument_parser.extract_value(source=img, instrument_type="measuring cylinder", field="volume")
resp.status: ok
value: 90 mL
